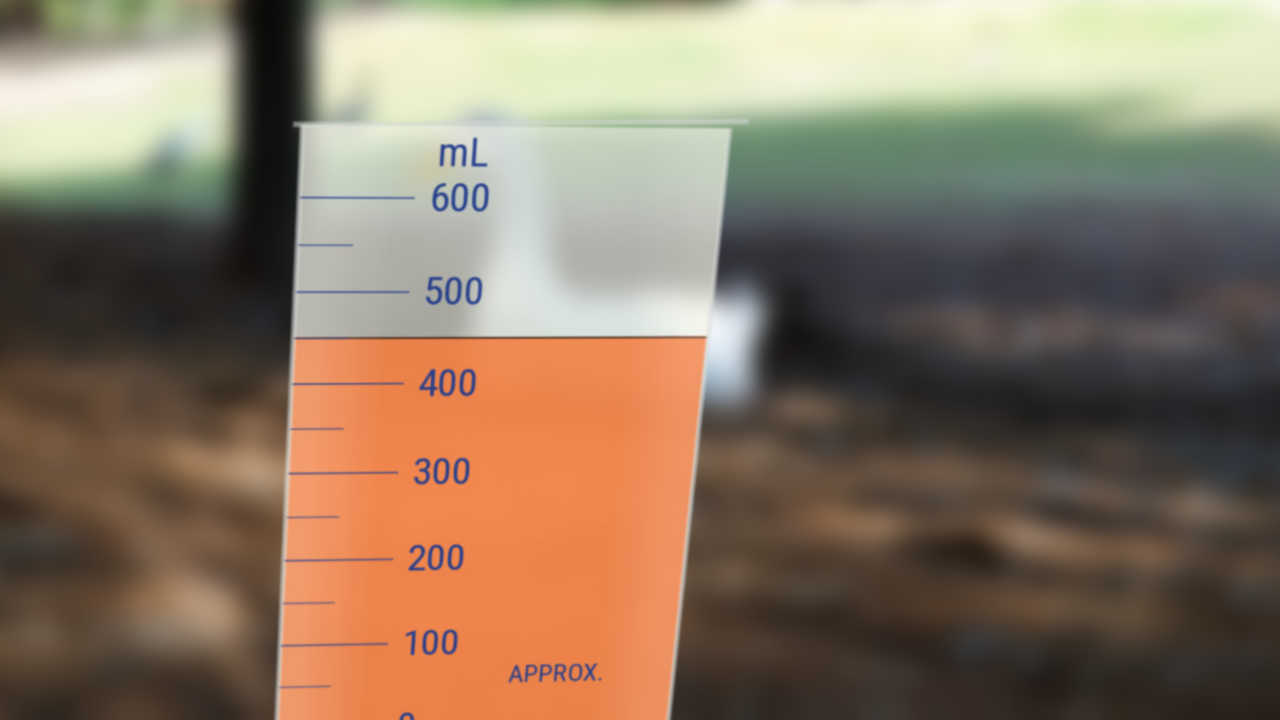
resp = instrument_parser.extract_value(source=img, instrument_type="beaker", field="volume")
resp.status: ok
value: 450 mL
